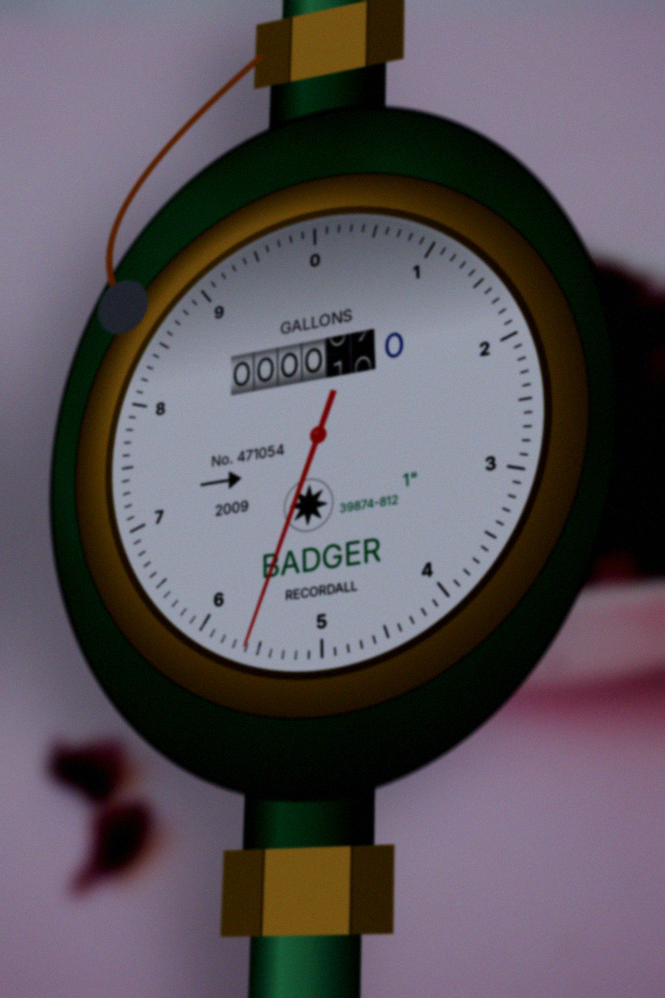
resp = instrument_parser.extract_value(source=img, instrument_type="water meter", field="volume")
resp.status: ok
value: 95.6 gal
